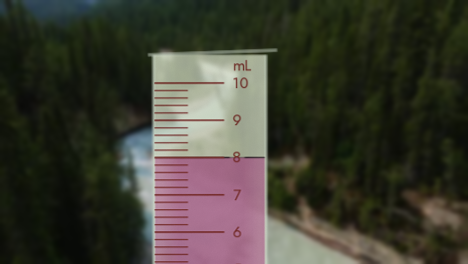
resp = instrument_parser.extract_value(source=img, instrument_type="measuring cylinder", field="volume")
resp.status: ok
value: 8 mL
